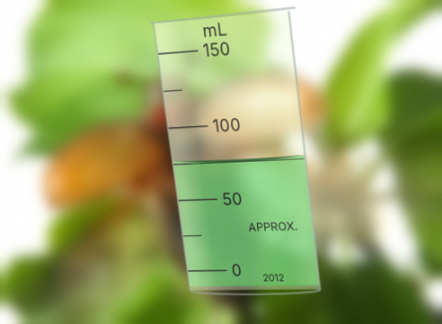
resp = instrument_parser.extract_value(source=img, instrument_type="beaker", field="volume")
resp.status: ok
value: 75 mL
